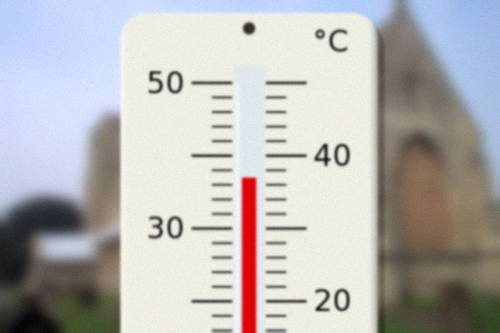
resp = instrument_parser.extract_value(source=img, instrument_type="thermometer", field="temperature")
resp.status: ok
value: 37 °C
